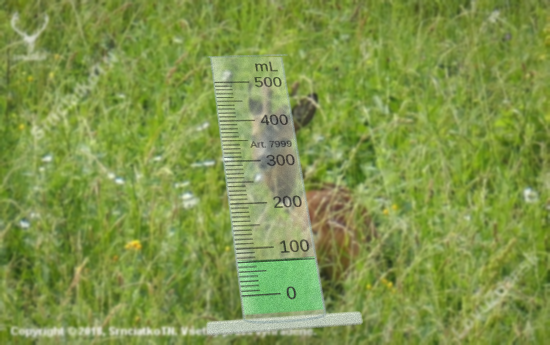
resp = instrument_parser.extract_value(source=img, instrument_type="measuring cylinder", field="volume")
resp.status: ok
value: 70 mL
